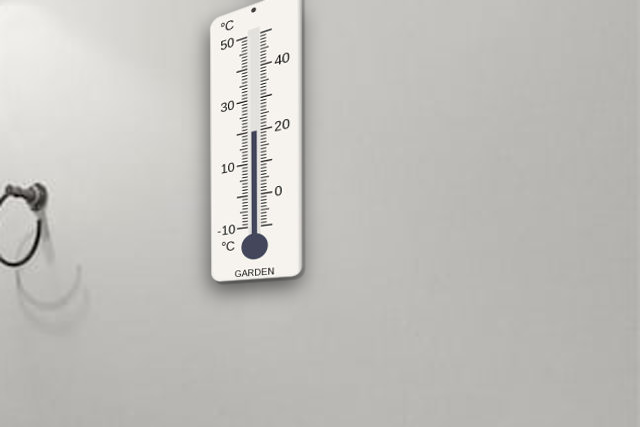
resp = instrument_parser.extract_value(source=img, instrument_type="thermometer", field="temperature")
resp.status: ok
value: 20 °C
